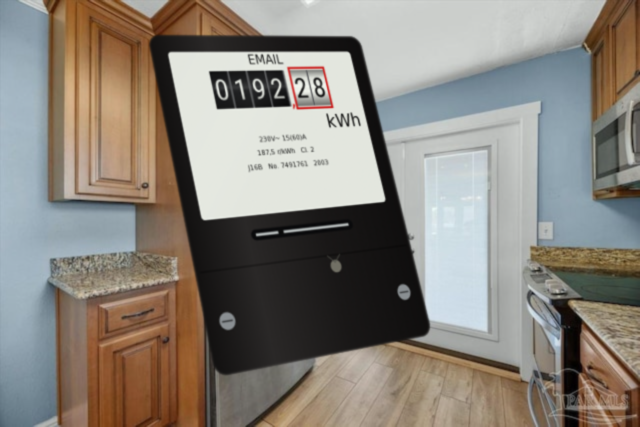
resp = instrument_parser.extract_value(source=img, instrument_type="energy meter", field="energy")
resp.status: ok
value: 192.28 kWh
